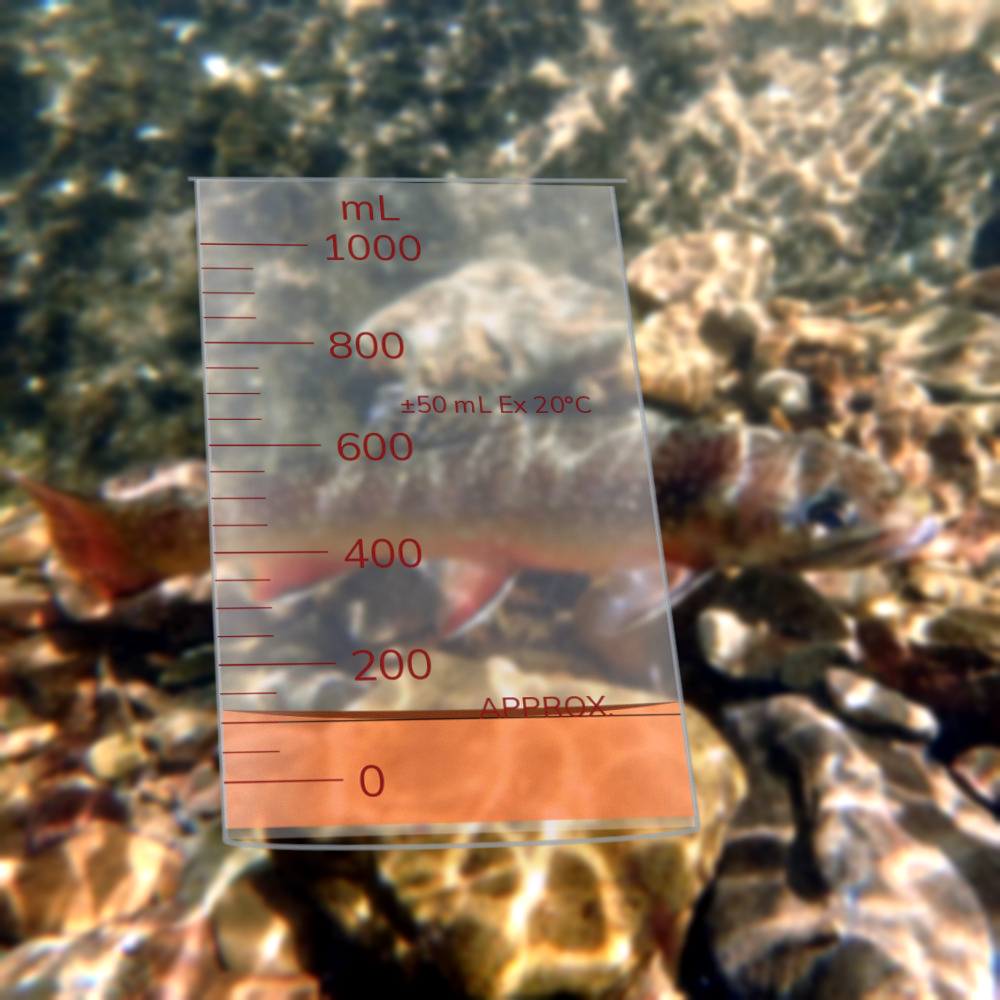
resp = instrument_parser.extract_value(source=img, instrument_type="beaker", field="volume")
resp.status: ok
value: 100 mL
